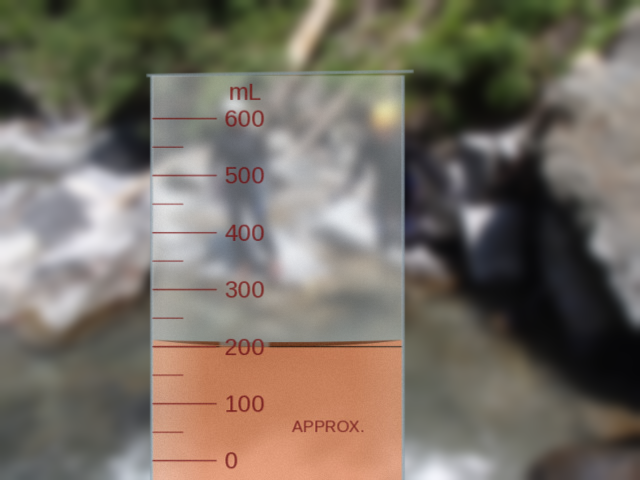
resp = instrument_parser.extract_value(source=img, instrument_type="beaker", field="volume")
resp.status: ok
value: 200 mL
